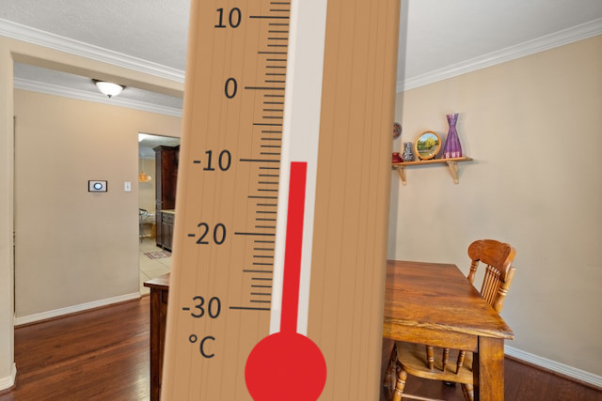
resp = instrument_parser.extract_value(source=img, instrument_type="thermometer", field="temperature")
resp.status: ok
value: -10 °C
